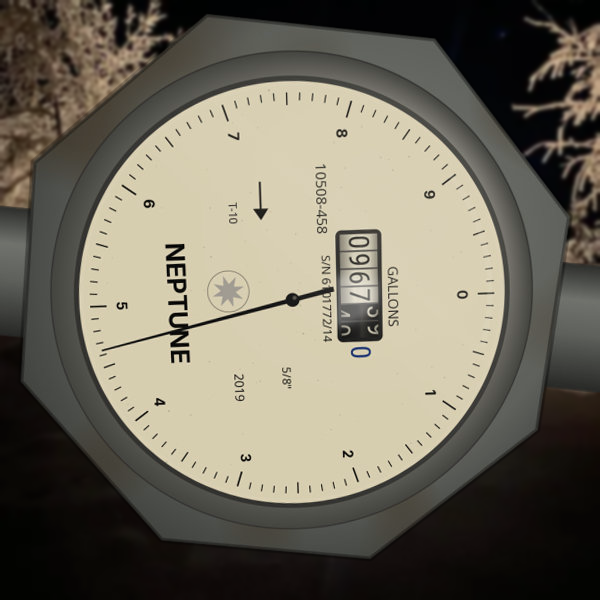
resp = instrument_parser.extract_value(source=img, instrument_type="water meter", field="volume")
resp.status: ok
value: 967394.6 gal
